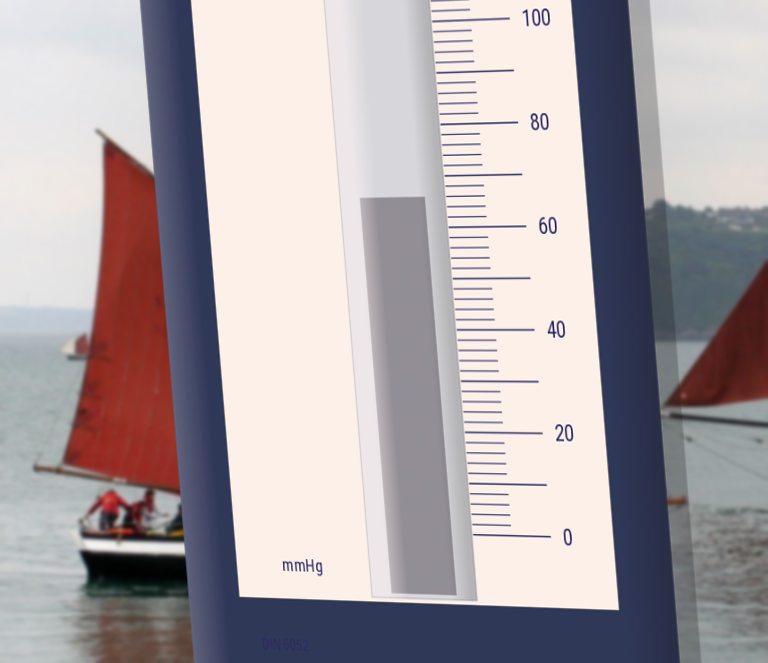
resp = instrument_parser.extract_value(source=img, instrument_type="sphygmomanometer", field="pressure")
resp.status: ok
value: 66 mmHg
